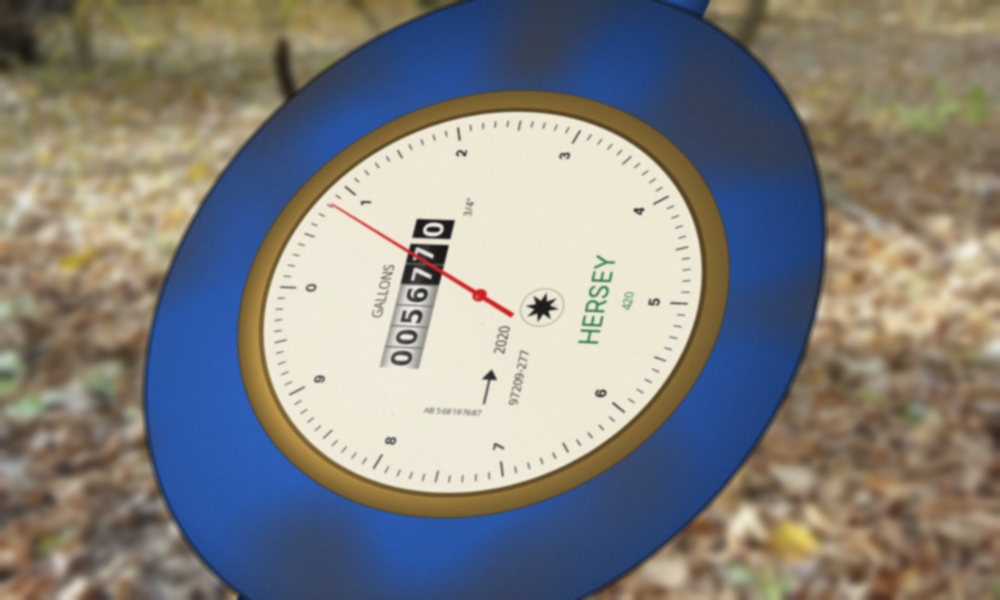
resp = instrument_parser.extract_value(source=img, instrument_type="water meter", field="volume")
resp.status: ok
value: 56770.8 gal
